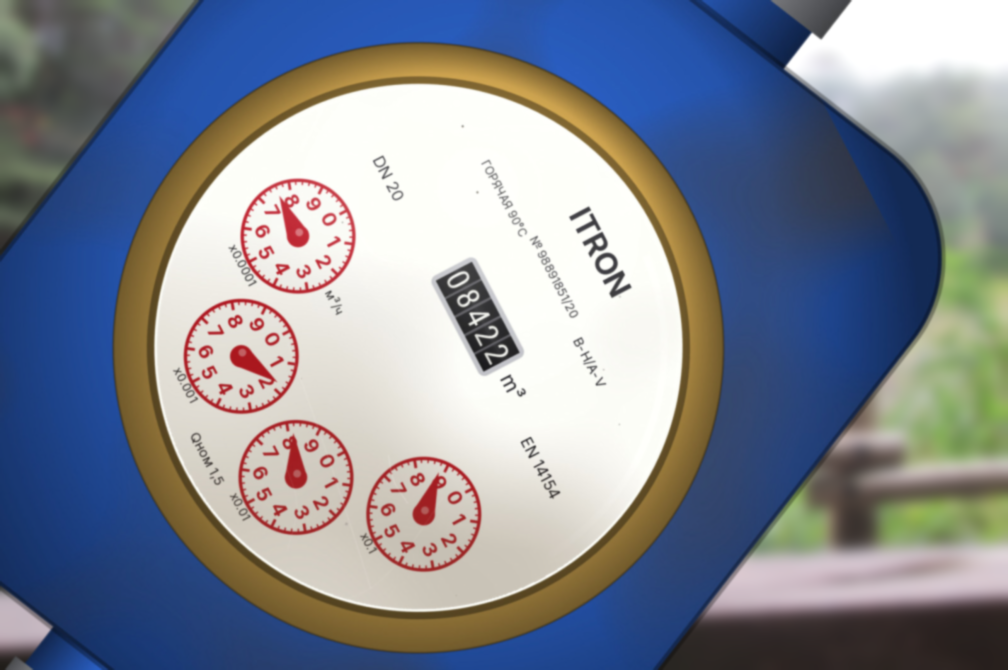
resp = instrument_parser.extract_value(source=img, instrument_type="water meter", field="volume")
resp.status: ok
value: 8422.8817 m³
